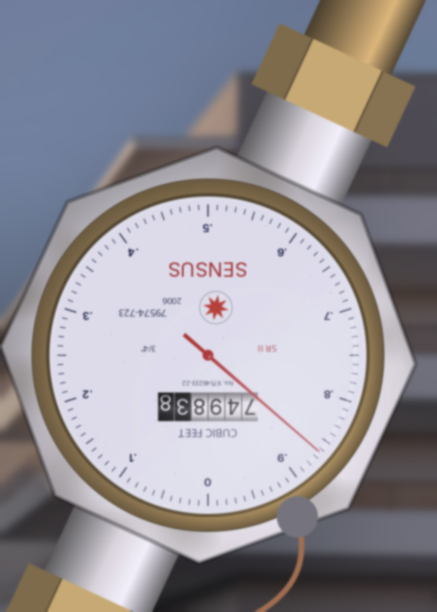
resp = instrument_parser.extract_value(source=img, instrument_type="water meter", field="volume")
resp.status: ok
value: 749837.86 ft³
